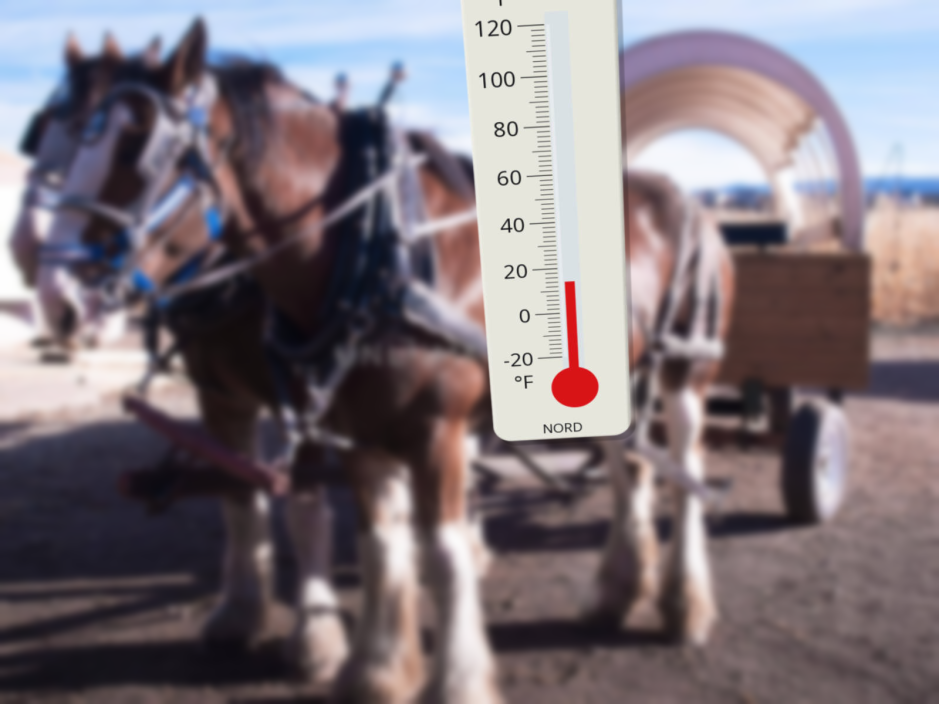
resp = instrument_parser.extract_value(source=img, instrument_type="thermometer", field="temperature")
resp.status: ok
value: 14 °F
